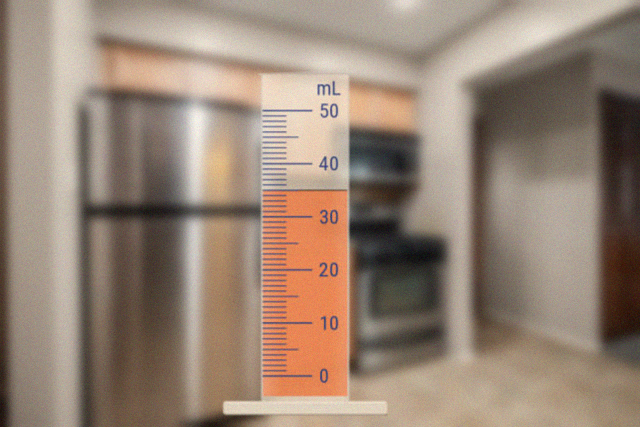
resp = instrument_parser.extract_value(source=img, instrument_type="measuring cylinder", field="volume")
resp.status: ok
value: 35 mL
